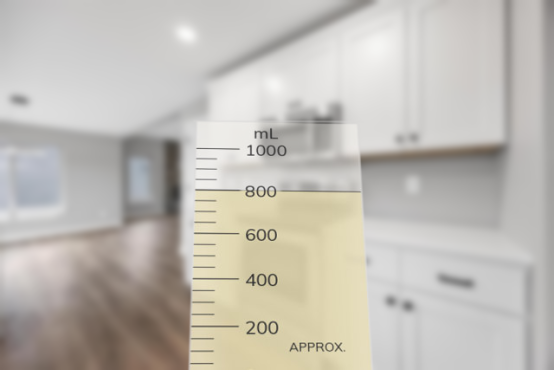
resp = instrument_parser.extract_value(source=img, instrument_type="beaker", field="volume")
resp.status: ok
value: 800 mL
